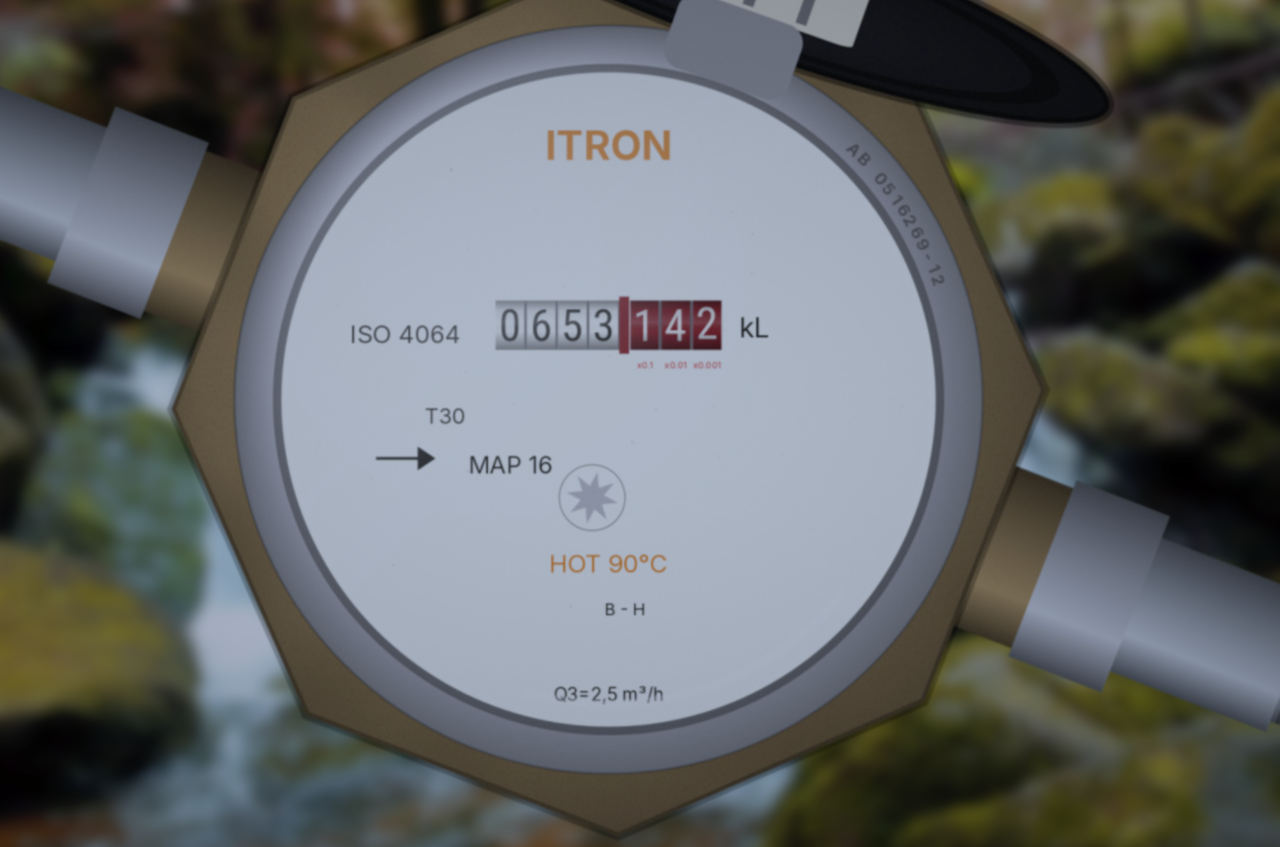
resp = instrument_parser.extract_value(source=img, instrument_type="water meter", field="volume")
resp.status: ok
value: 653.142 kL
